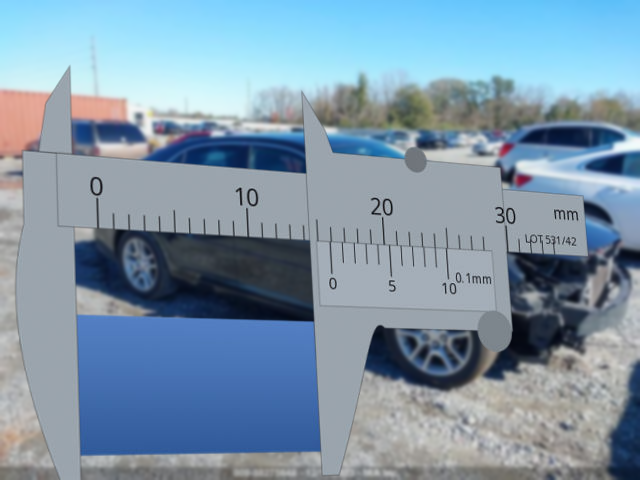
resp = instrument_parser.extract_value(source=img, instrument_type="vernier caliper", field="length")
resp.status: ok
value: 15.9 mm
